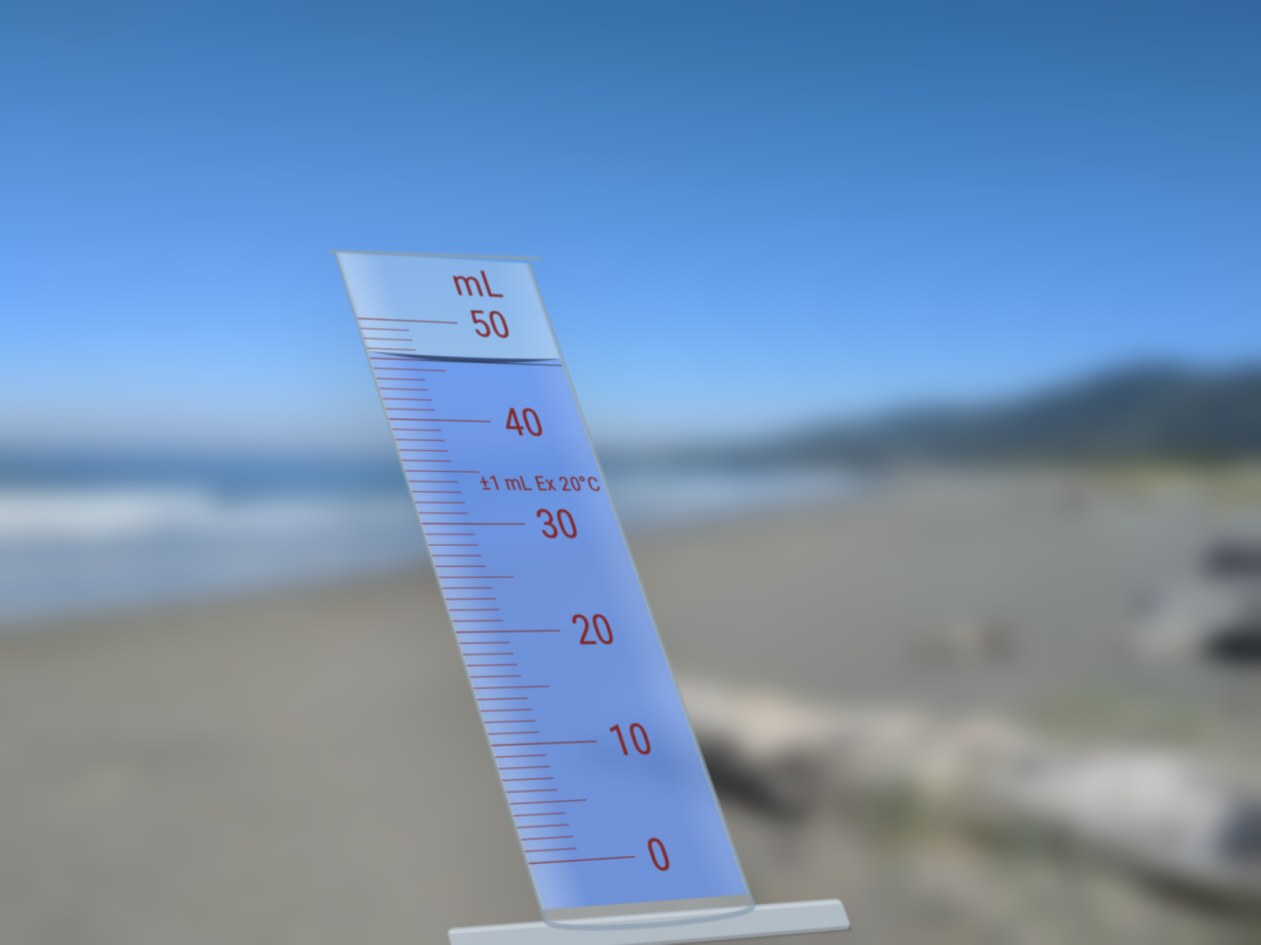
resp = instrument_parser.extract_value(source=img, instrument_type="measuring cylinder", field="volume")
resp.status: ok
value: 46 mL
